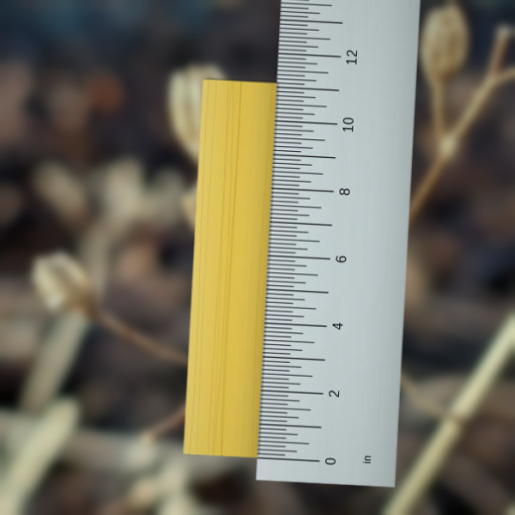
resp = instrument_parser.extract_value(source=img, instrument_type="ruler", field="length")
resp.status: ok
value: 11.125 in
